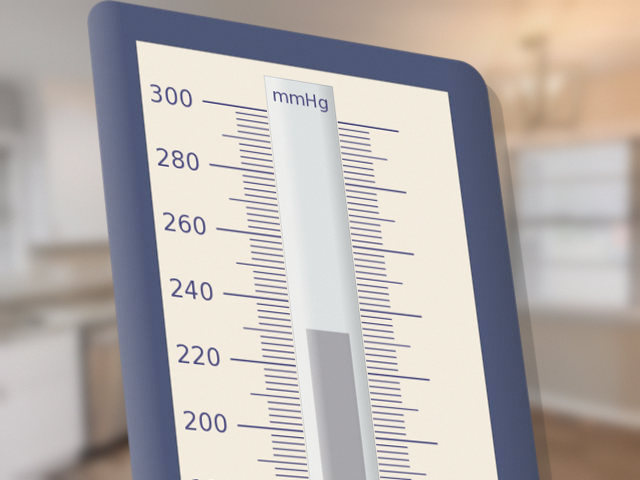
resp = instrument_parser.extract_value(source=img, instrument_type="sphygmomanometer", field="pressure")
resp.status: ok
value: 232 mmHg
